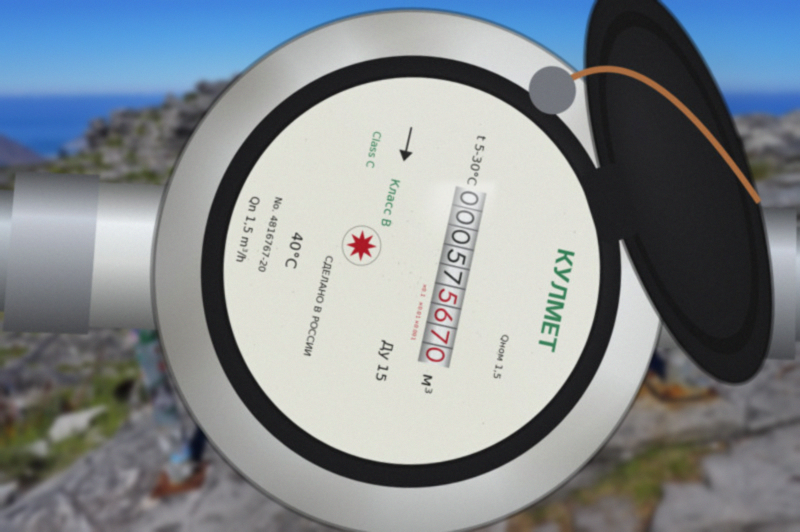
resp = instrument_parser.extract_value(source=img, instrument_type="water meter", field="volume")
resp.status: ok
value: 57.5670 m³
